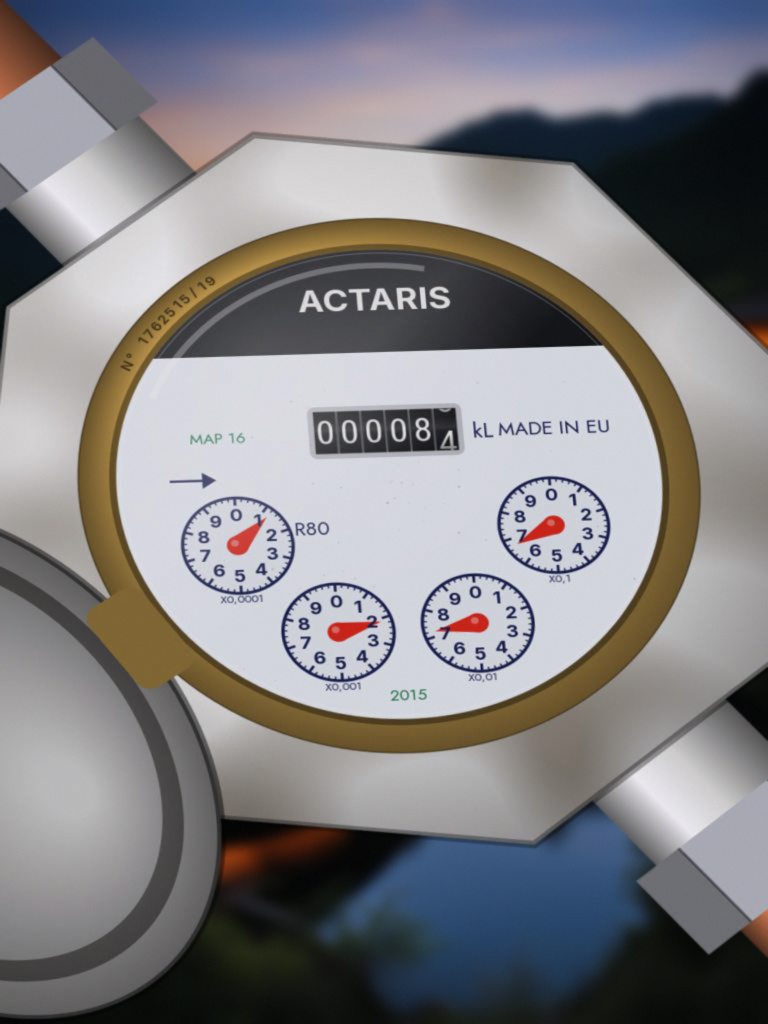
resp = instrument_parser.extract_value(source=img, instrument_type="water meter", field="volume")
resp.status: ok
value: 83.6721 kL
